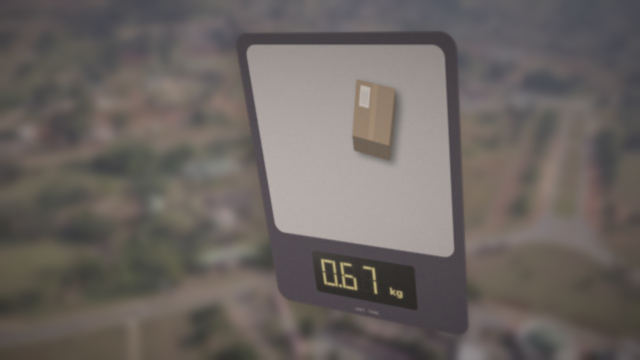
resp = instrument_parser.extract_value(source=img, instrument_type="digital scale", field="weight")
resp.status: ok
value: 0.67 kg
